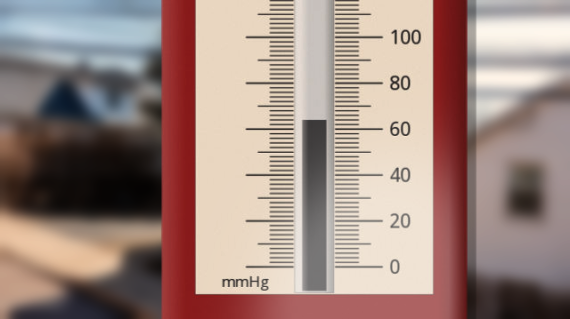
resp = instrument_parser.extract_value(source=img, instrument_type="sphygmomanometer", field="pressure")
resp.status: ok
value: 64 mmHg
